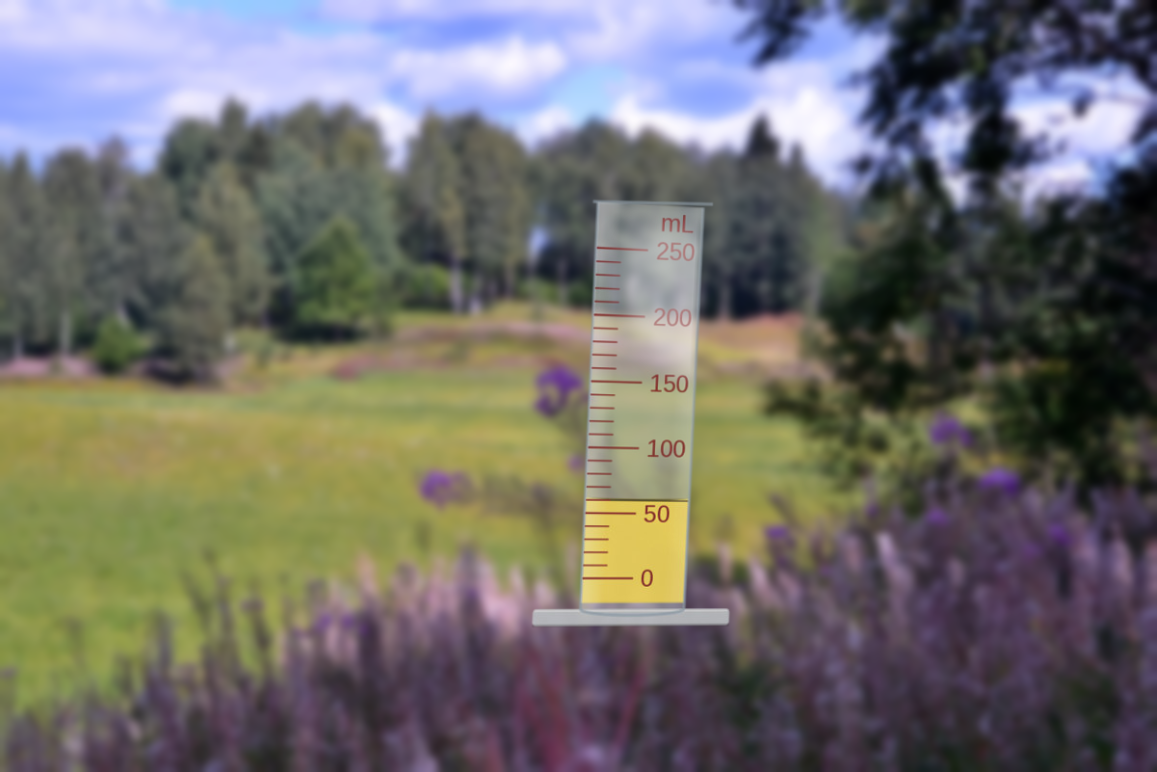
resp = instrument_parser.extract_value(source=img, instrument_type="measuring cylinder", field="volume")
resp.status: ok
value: 60 mL
